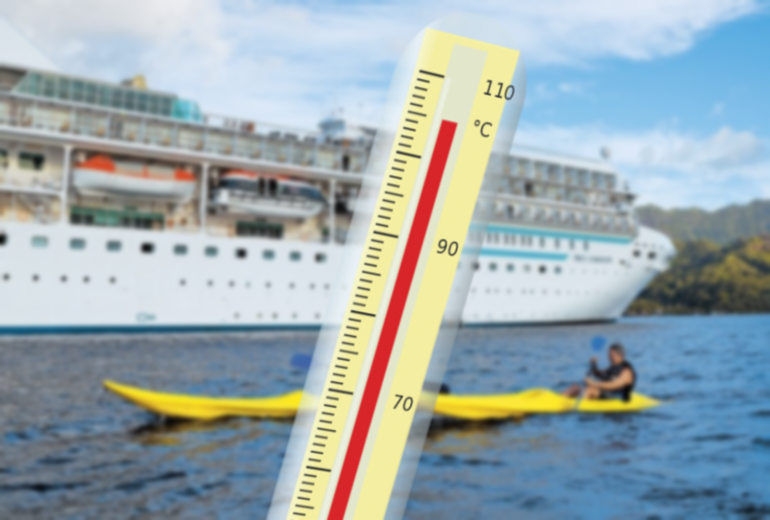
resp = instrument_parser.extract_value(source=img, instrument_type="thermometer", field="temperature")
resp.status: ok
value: 105 °C
